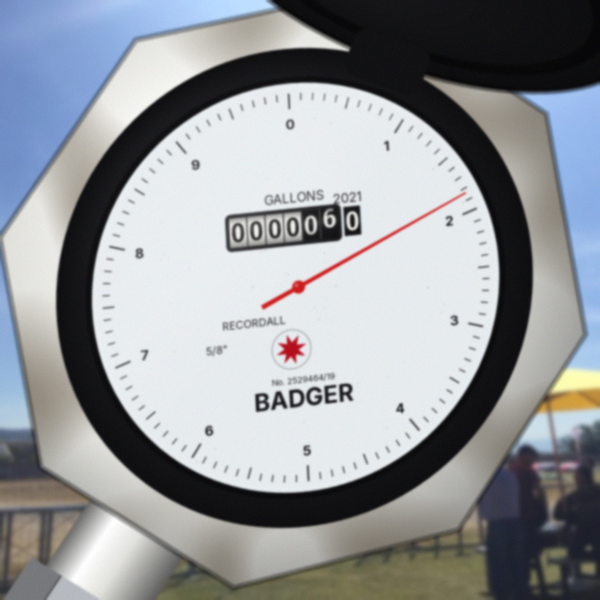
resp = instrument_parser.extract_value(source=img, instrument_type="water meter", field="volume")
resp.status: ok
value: 61.8 gal
